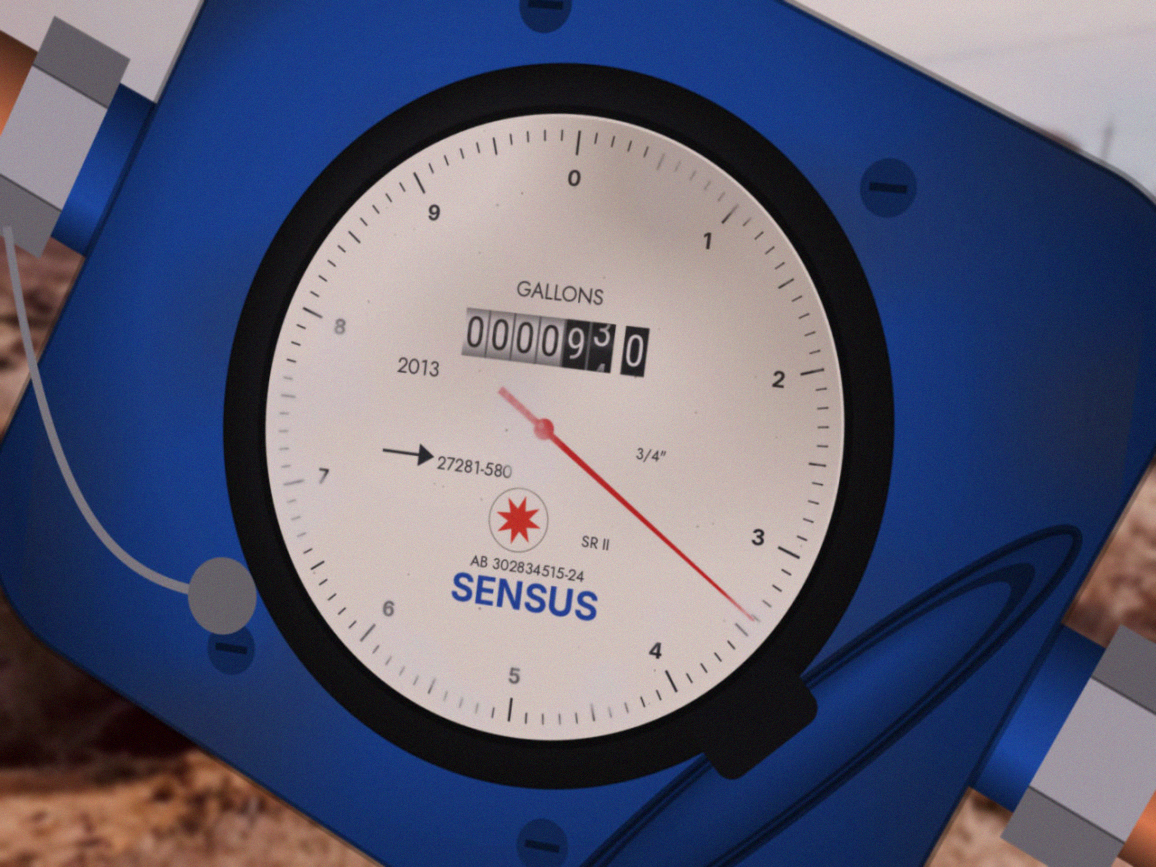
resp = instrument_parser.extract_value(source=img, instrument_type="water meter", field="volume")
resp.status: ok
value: 933.4 gal
